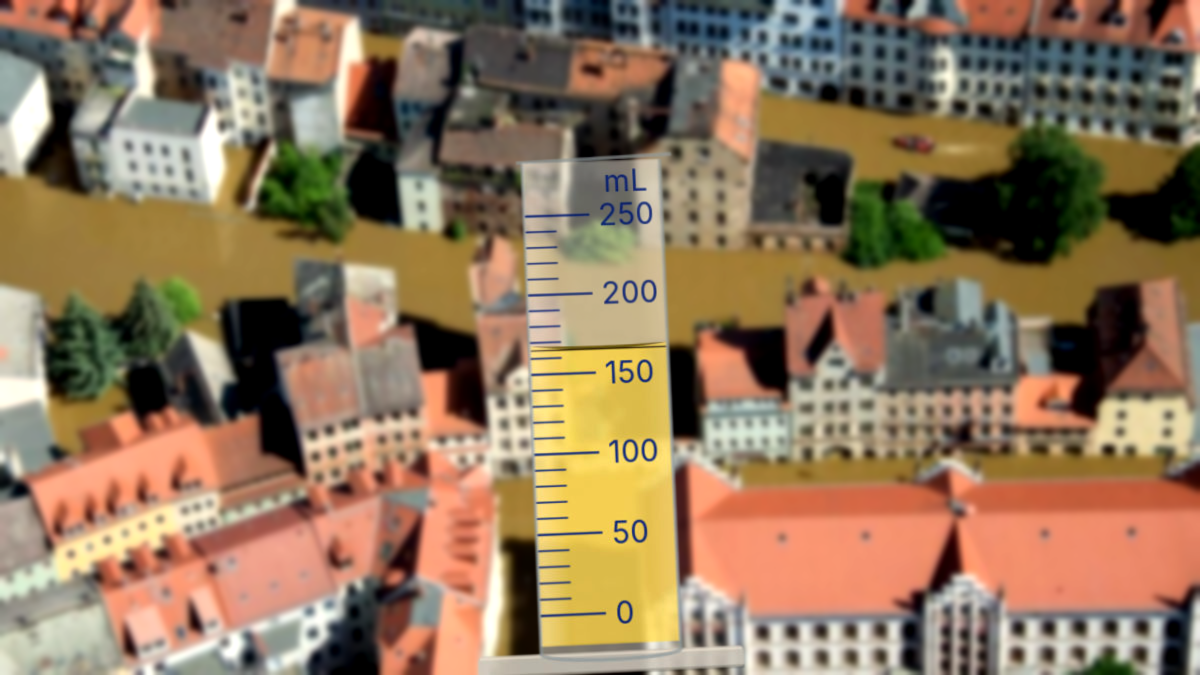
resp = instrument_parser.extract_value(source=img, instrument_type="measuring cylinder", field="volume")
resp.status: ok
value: 165 mL
